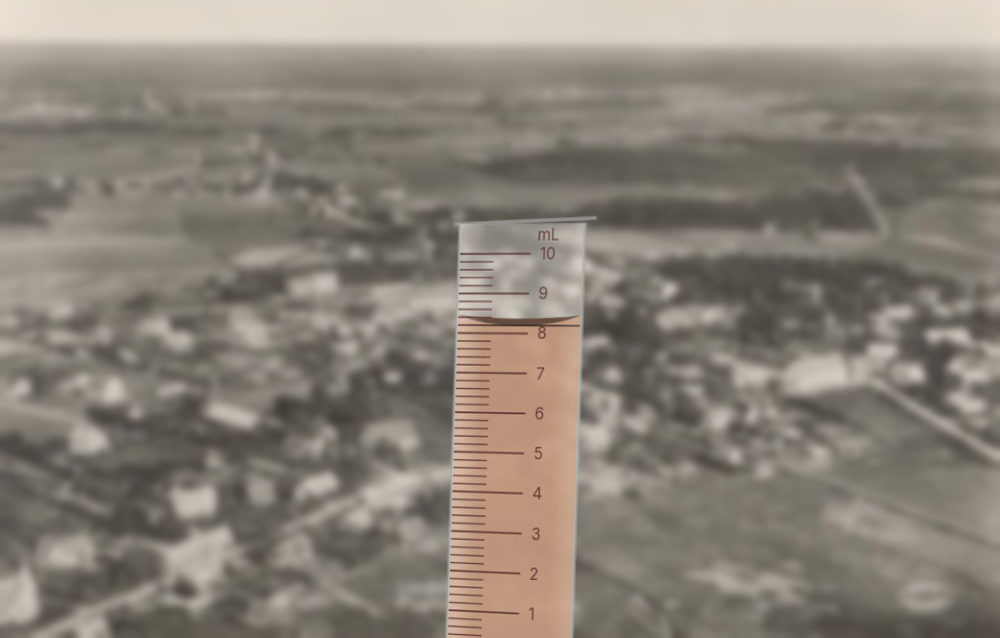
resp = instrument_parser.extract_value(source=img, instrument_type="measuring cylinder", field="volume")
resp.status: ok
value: 8.2 mL
